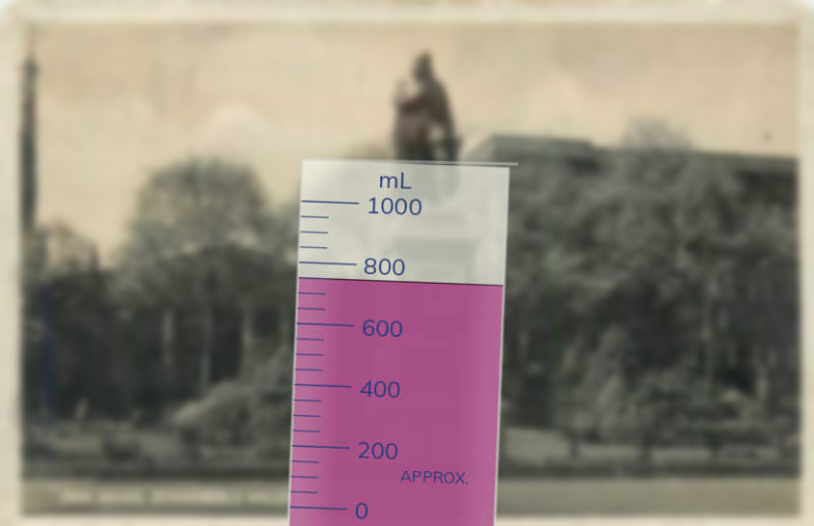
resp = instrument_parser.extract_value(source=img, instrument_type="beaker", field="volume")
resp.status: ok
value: 750 mL
